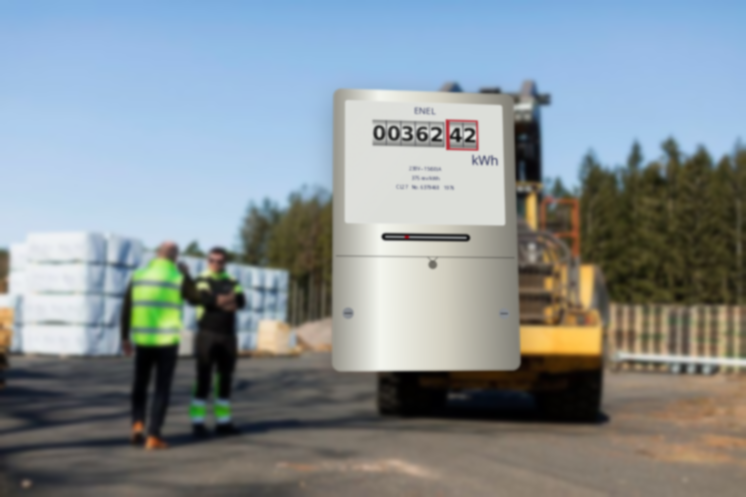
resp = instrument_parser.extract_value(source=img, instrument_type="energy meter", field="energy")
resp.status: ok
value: 362.42 kWh
